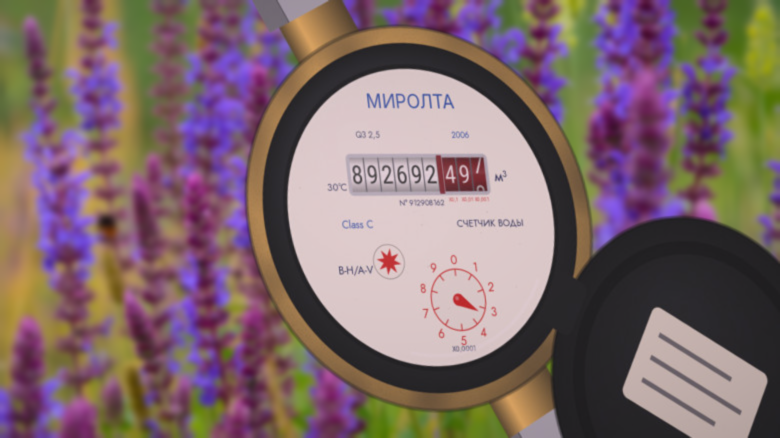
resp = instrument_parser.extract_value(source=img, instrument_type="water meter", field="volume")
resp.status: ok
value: 892692.4973 m³
